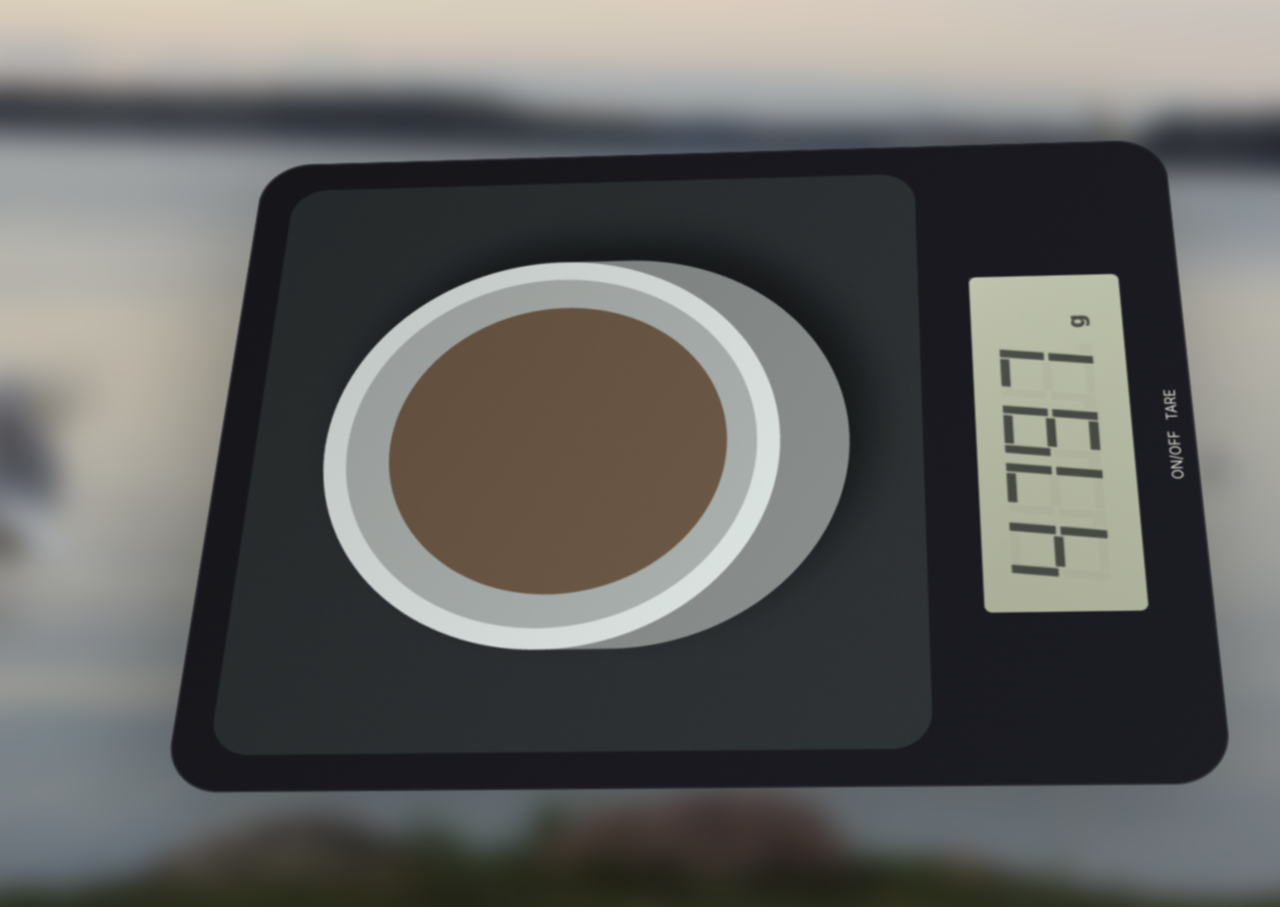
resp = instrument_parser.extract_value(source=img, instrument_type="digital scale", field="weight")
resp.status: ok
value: 4797 g
